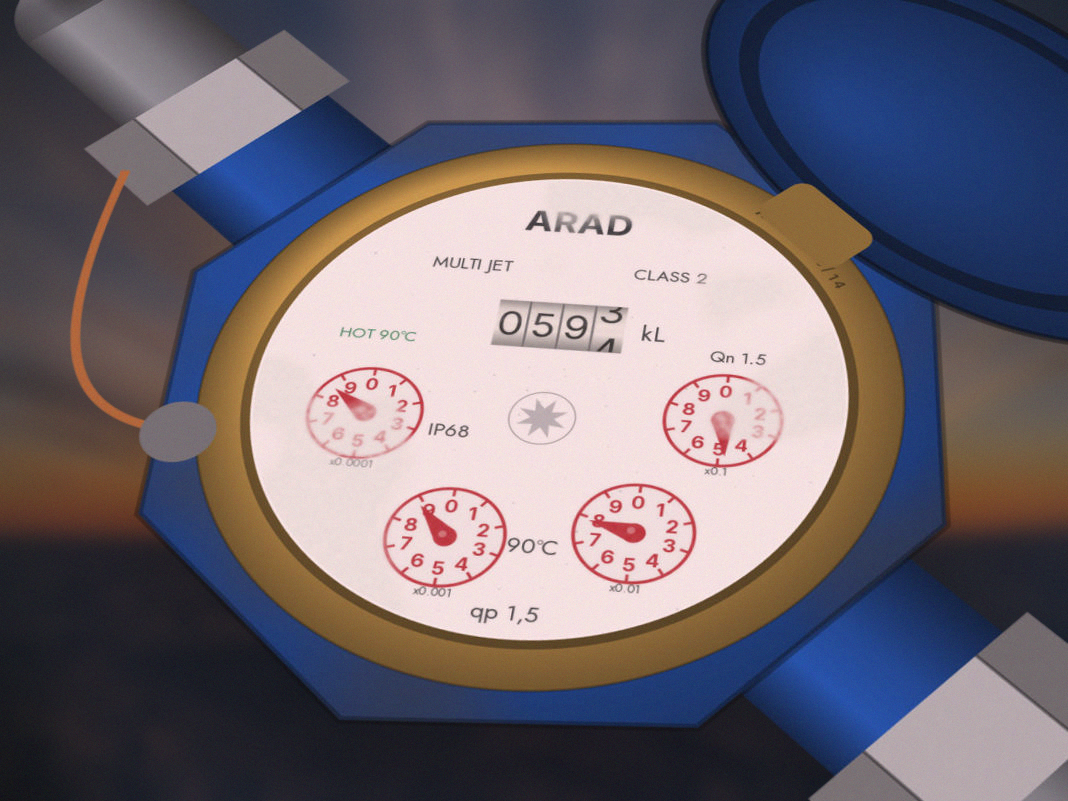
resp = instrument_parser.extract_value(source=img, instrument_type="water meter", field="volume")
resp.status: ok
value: 593.4788 kL
